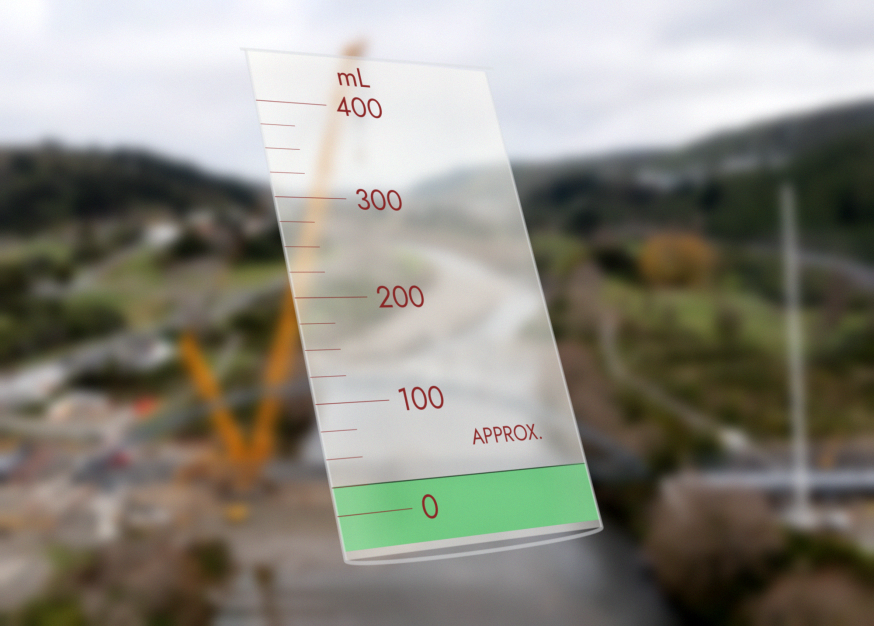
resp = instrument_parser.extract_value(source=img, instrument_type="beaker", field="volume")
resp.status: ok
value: 25 mL
